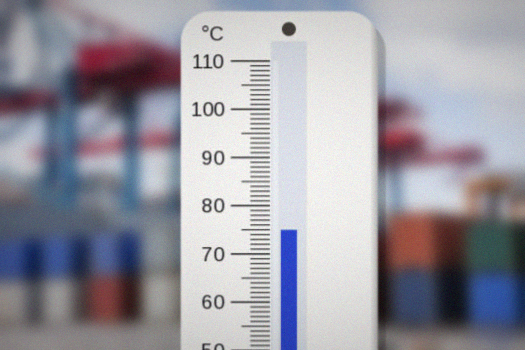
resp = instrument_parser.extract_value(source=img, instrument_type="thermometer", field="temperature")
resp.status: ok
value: 75 °C
